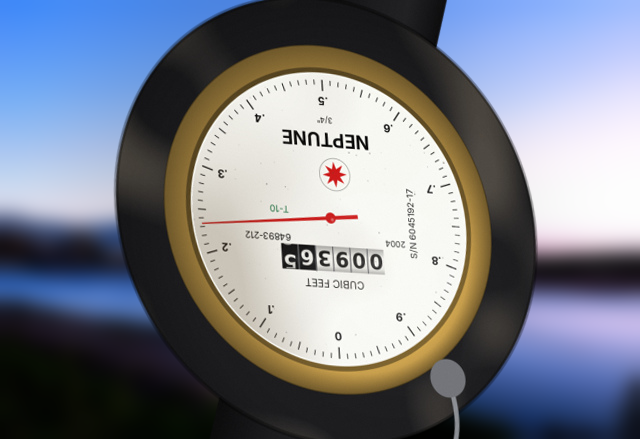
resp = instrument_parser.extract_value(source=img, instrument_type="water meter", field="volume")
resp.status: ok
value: 9365.23 ft³
